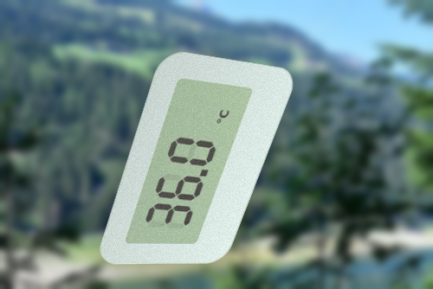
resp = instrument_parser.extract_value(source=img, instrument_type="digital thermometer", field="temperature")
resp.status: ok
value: 36.0 °C
